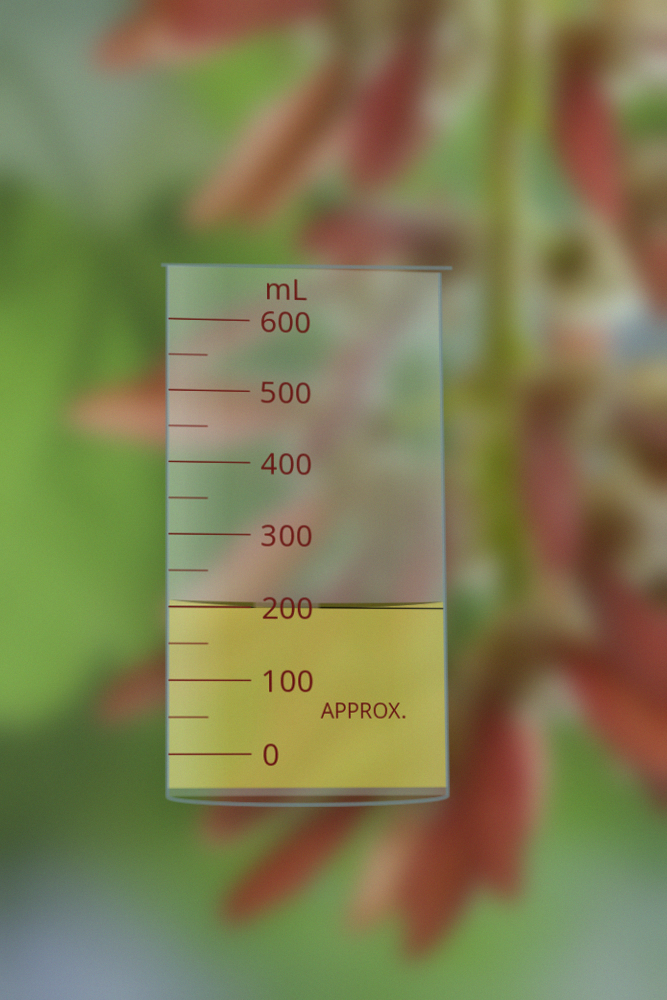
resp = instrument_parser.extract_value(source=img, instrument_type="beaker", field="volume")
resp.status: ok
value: 200 mL
